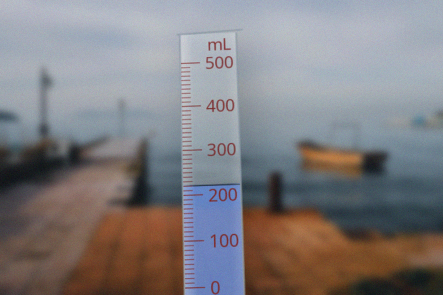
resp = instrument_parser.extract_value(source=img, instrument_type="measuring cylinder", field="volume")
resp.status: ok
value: 220 mL
